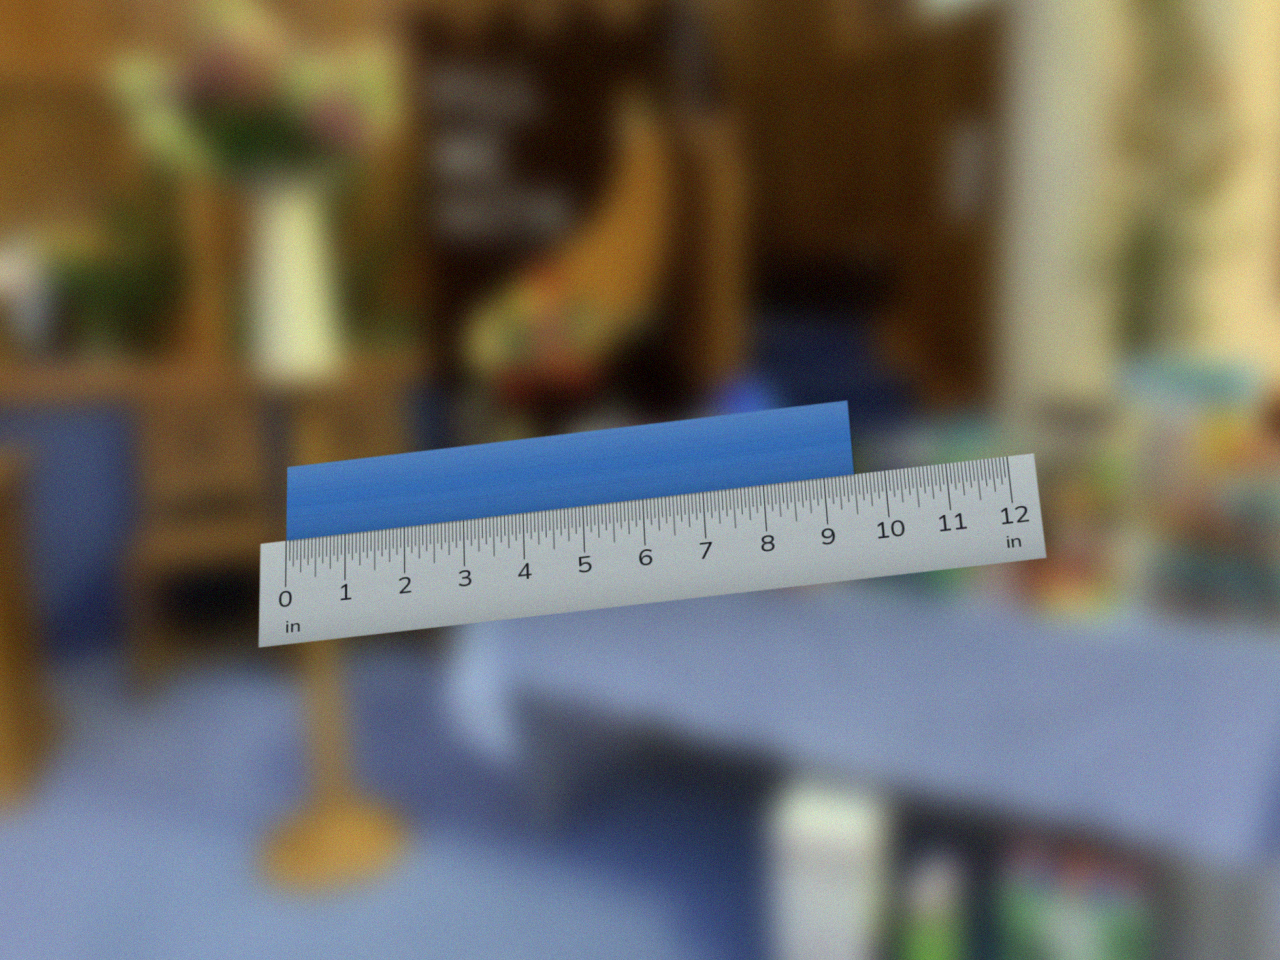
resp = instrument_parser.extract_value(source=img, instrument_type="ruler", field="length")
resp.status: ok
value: 9.5 in
